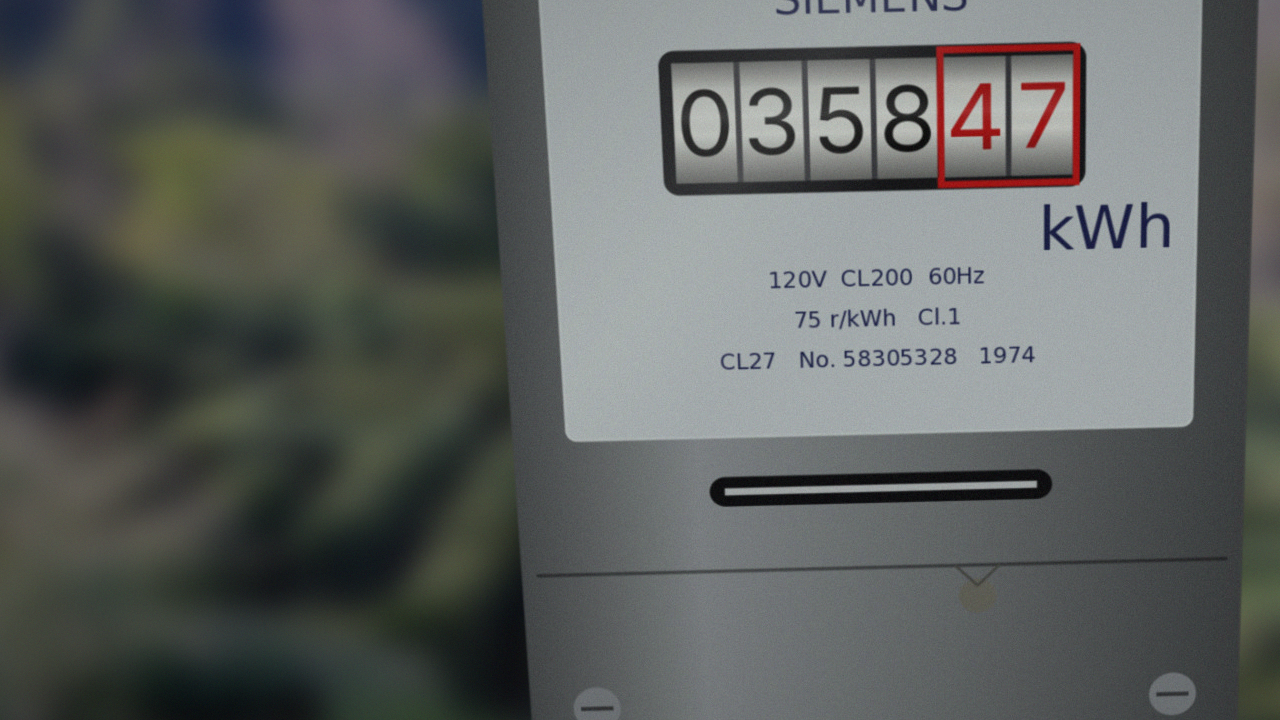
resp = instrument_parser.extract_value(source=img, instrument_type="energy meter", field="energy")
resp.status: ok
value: 358.47 kWh
